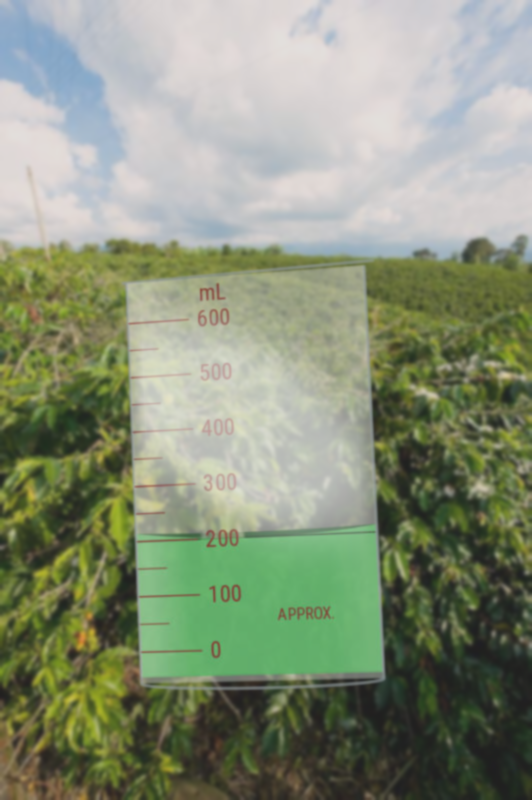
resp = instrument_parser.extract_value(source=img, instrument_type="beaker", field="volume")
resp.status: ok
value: 200 mL
